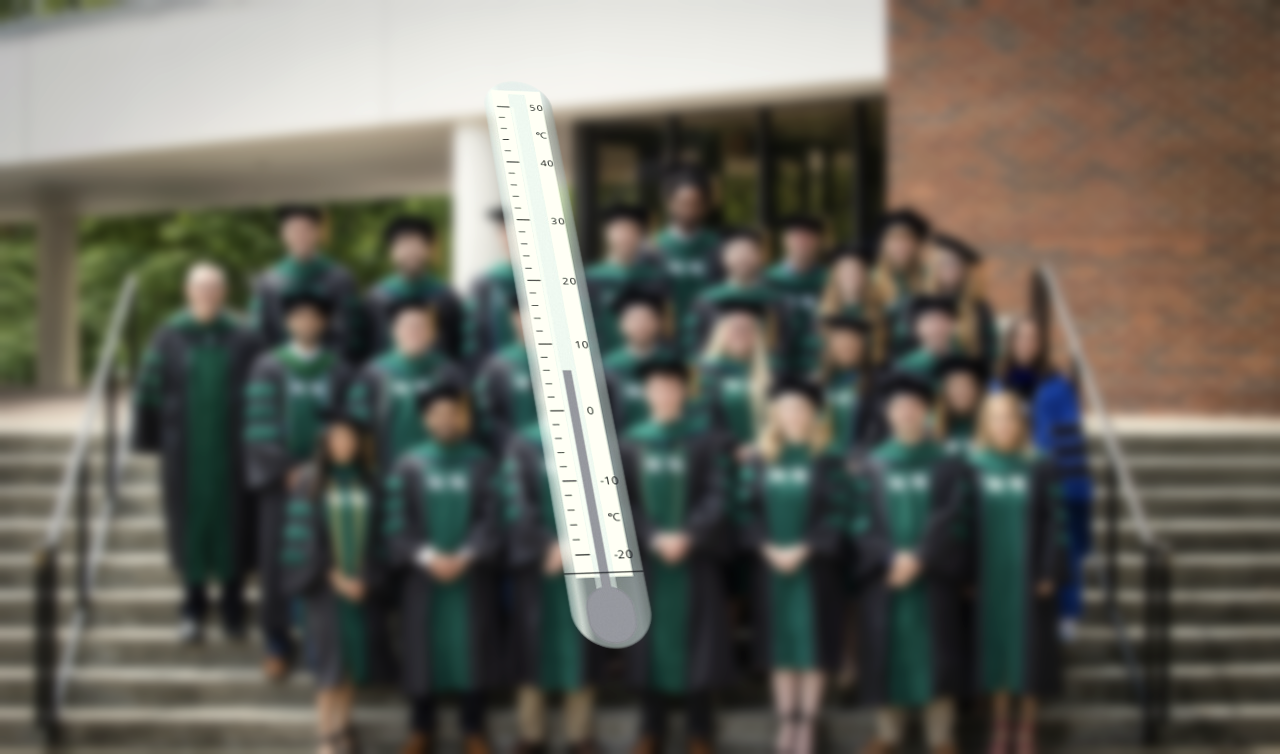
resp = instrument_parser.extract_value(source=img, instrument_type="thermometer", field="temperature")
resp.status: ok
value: 6 °C
